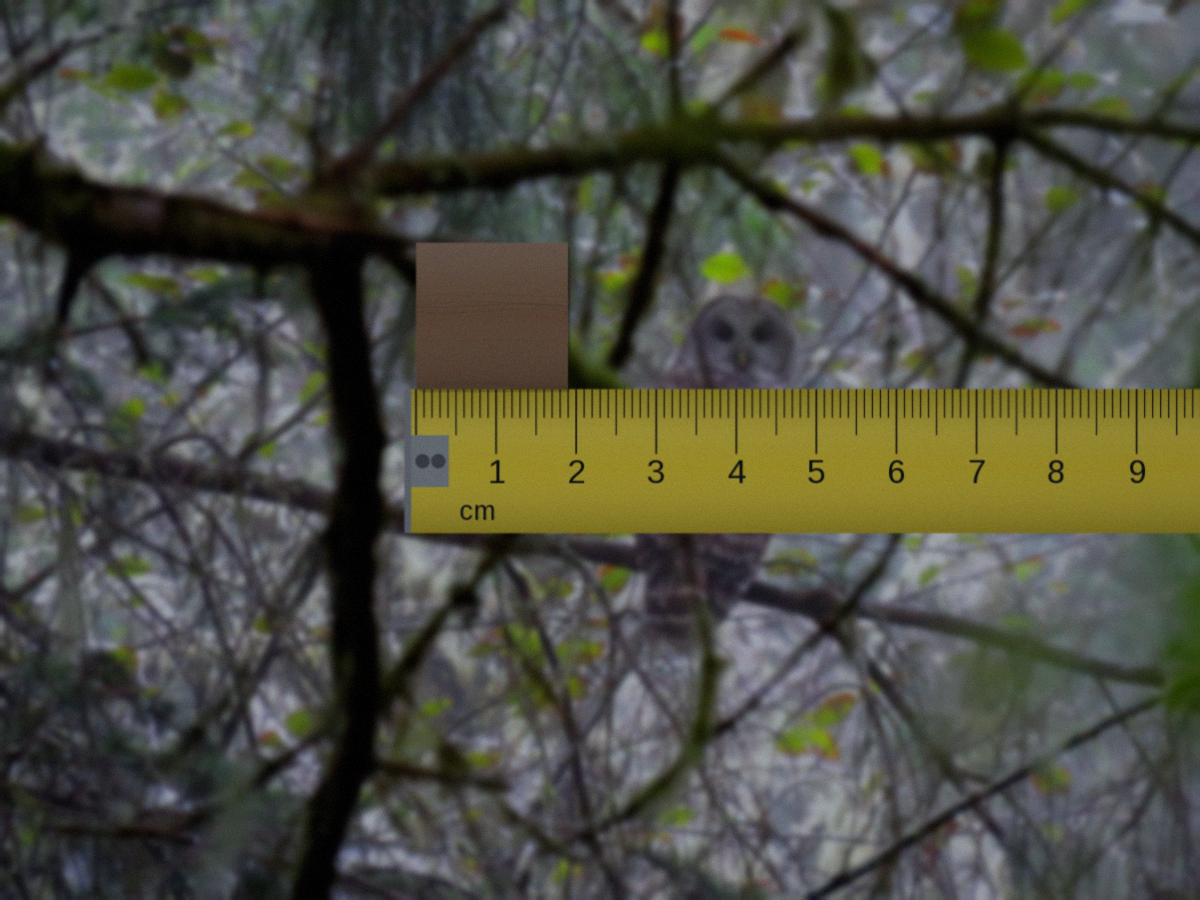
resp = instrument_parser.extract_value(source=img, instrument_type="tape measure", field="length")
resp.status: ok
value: 1.9 cm
